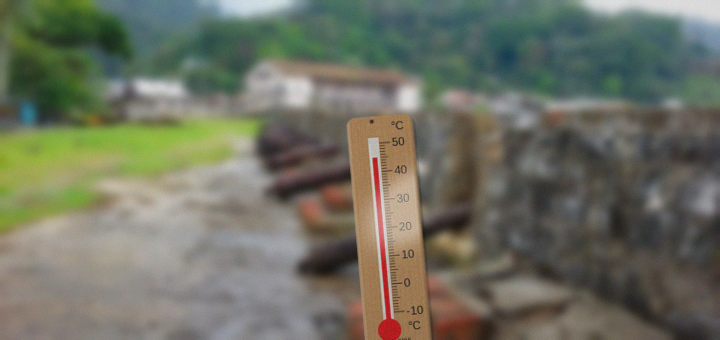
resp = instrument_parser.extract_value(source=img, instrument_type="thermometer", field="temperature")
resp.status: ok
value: 45 °C
